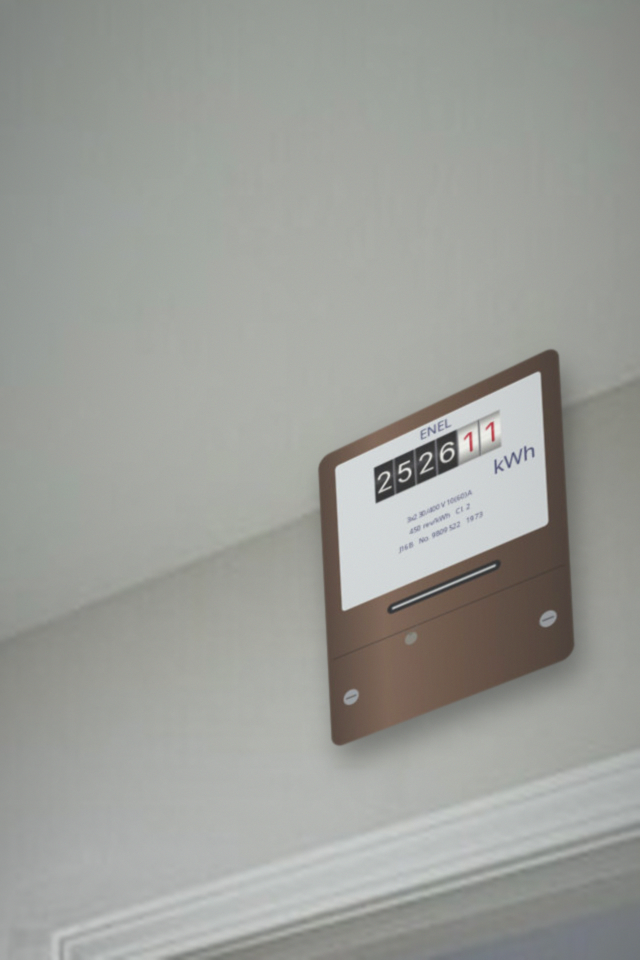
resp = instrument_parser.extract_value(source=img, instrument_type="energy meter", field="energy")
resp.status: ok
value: 2526.11 kWh
